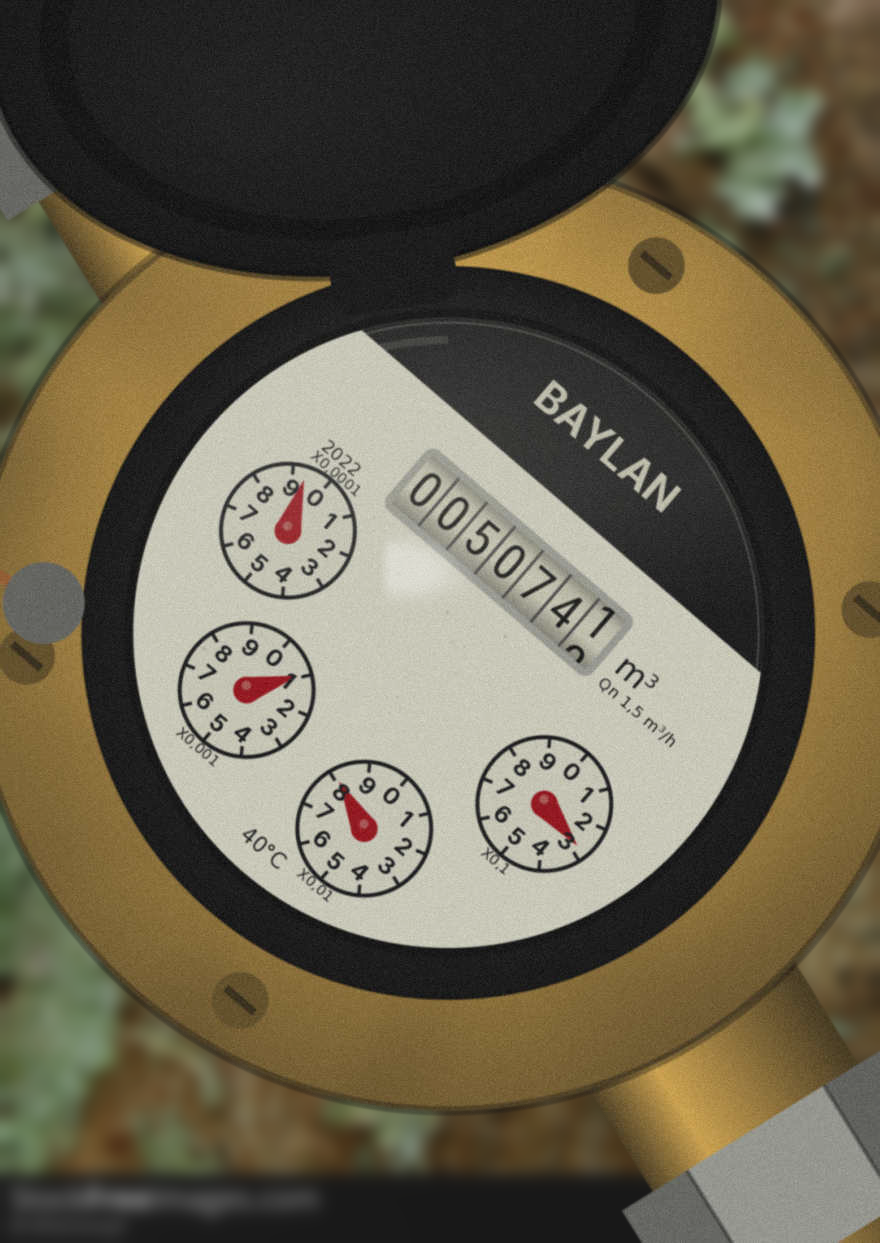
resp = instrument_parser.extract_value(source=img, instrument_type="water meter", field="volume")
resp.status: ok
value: 50741.2809 m³
